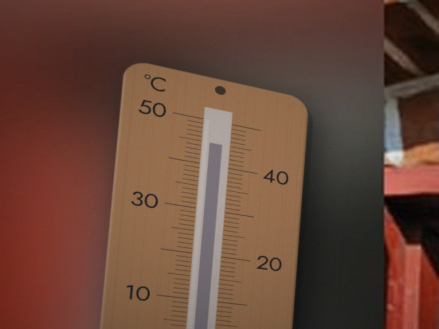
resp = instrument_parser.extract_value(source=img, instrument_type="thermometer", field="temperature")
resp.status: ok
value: 45 °C
